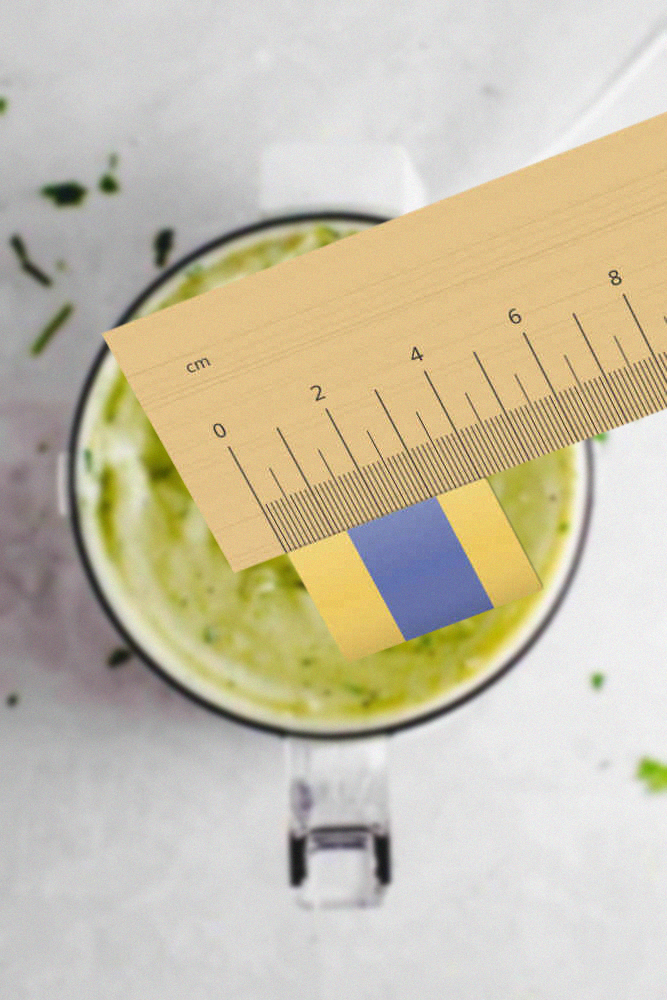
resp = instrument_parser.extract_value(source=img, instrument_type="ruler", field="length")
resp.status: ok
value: 4.1 cm
